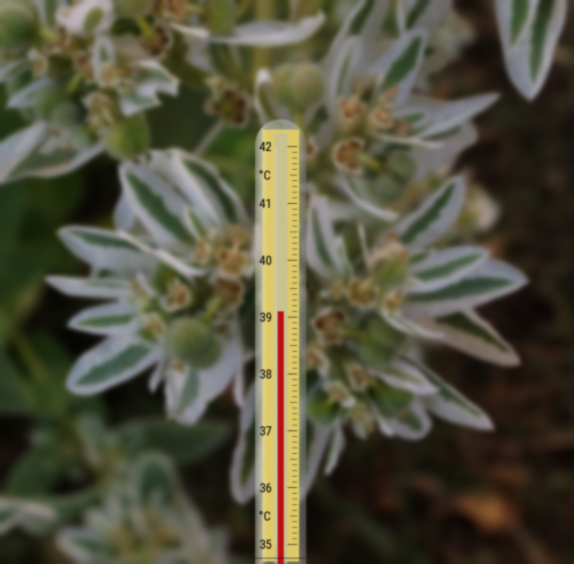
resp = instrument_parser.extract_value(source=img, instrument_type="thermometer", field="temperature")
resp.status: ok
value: 39.1 °C
